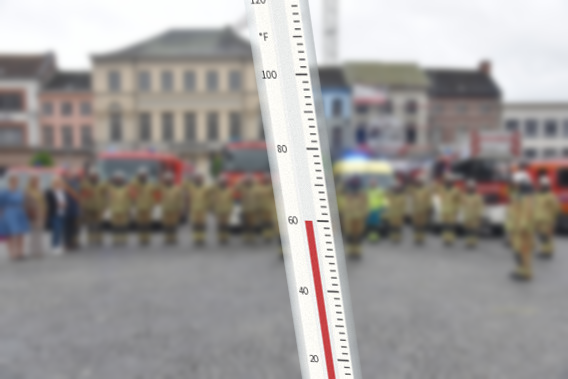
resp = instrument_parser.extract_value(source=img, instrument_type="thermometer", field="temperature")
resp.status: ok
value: 60 °F
